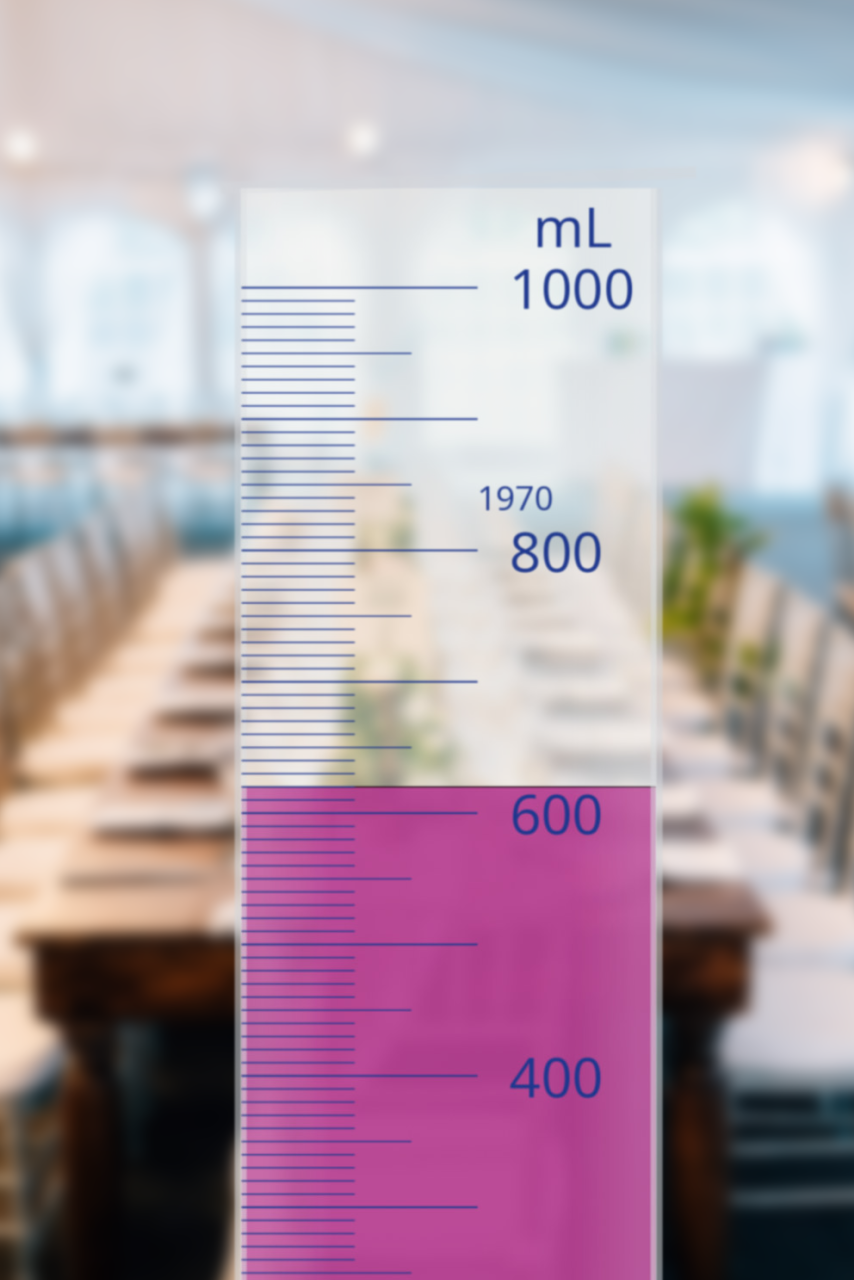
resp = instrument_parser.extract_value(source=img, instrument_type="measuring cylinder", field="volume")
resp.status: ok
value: 620 mL
